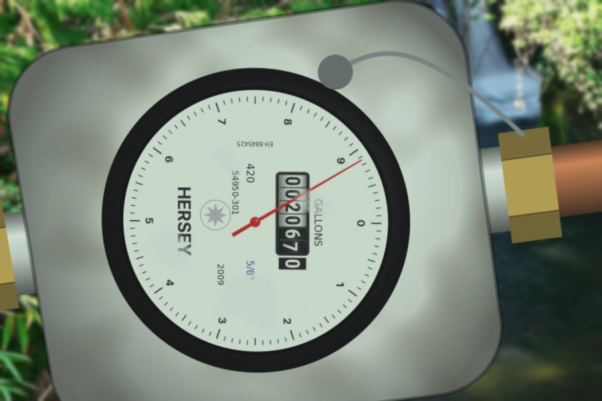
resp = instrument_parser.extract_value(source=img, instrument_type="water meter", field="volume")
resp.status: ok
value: 20669.1 gal
